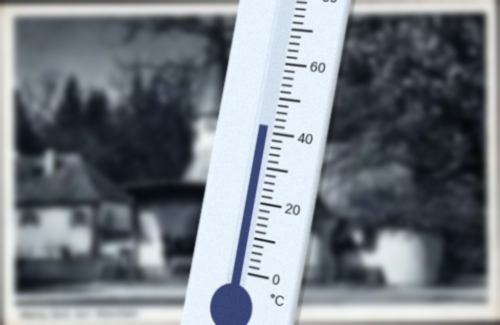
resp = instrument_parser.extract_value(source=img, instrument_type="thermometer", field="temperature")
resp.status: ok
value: 42 °C
